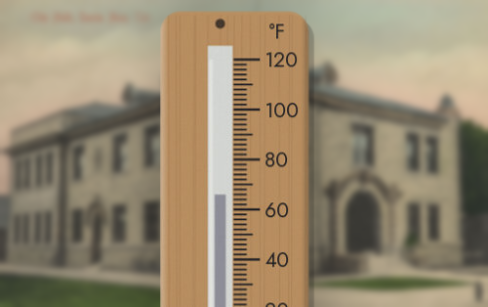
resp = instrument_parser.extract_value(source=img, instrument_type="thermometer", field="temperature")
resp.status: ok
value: 66 °F
